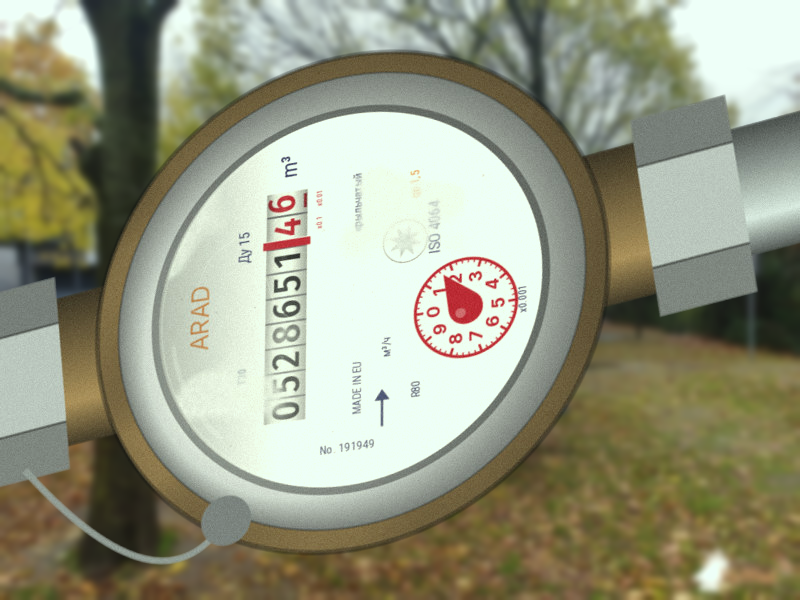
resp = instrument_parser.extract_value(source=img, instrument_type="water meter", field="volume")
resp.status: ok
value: 528651.461 m³
